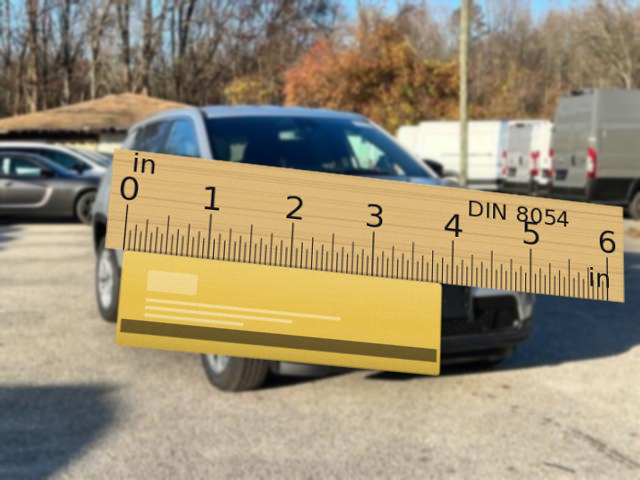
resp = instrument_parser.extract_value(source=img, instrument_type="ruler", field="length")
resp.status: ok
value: 3.875 in
